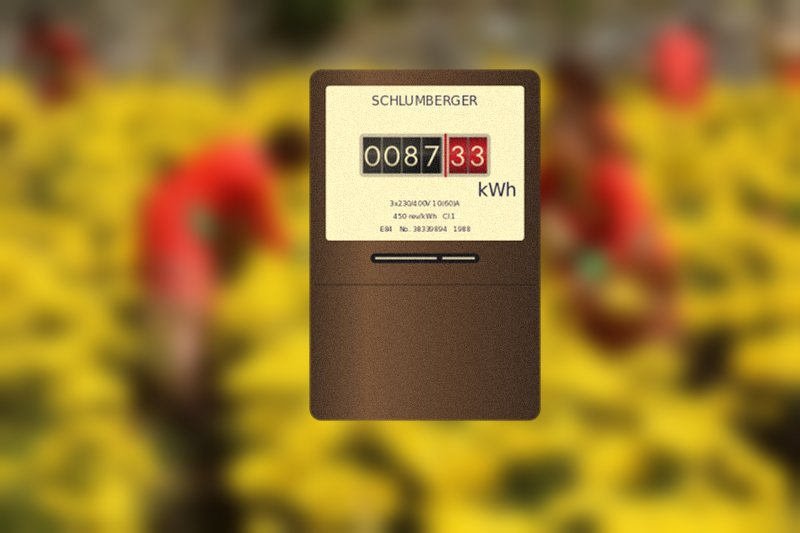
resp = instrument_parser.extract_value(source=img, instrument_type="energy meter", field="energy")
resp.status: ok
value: 87.33 kWh
